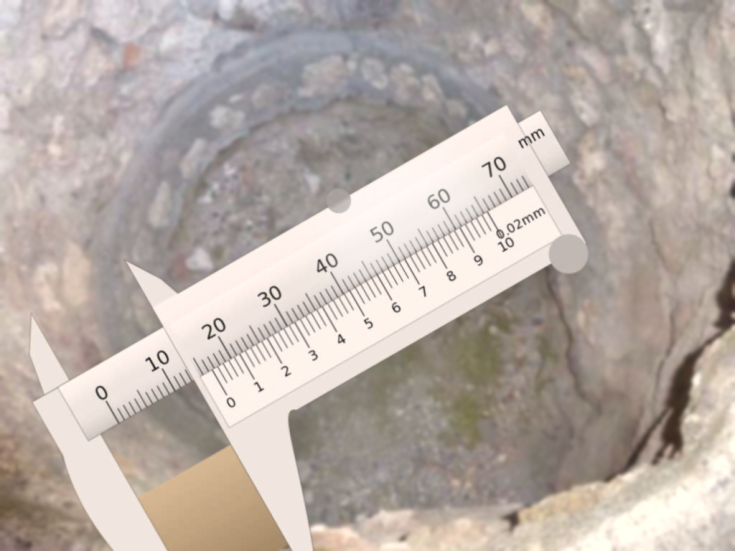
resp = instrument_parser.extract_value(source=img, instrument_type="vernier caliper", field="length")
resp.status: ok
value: 16.6 mm
